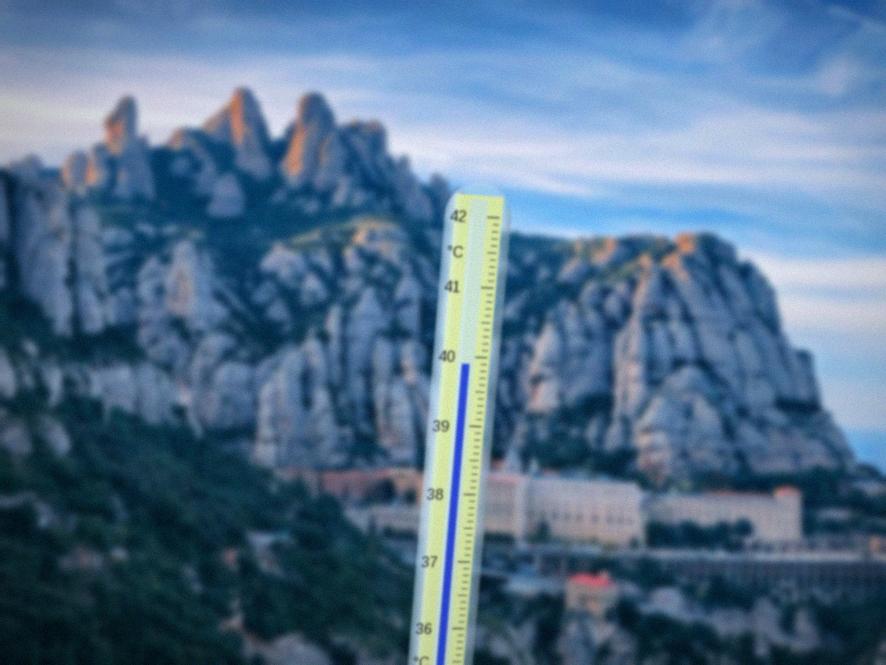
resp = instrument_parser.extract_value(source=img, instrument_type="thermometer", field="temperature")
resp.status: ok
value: 39.9 °C
